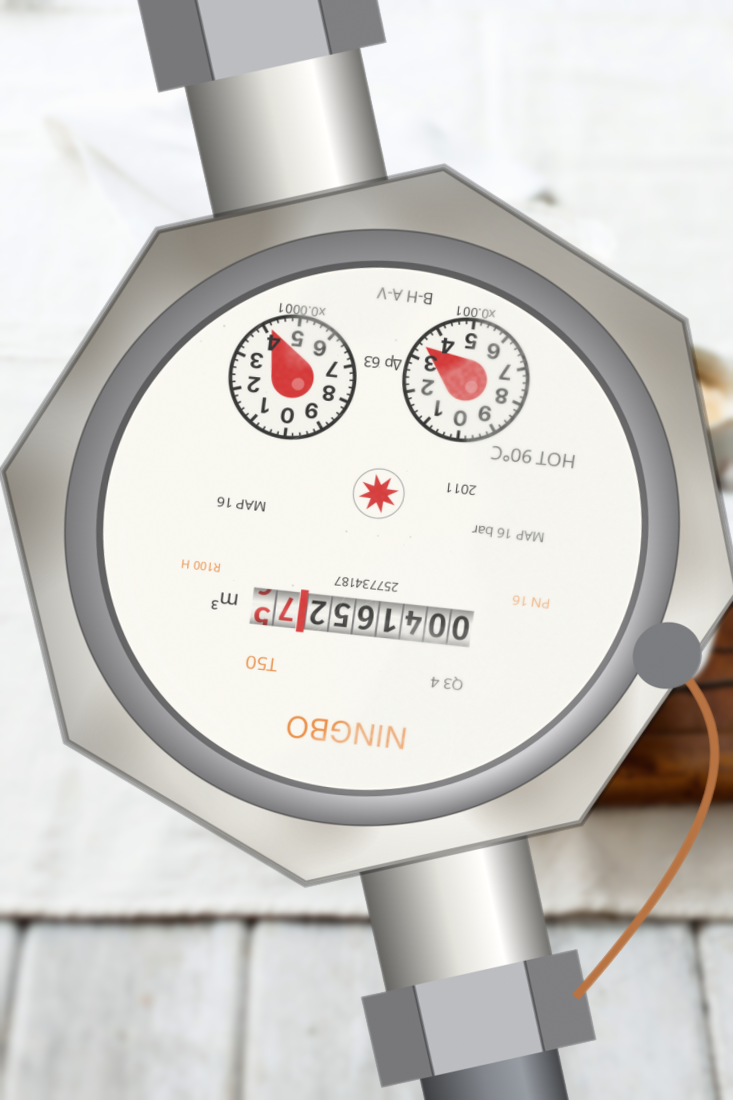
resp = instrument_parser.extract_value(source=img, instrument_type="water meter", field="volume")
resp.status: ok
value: 41652.7534 m³
